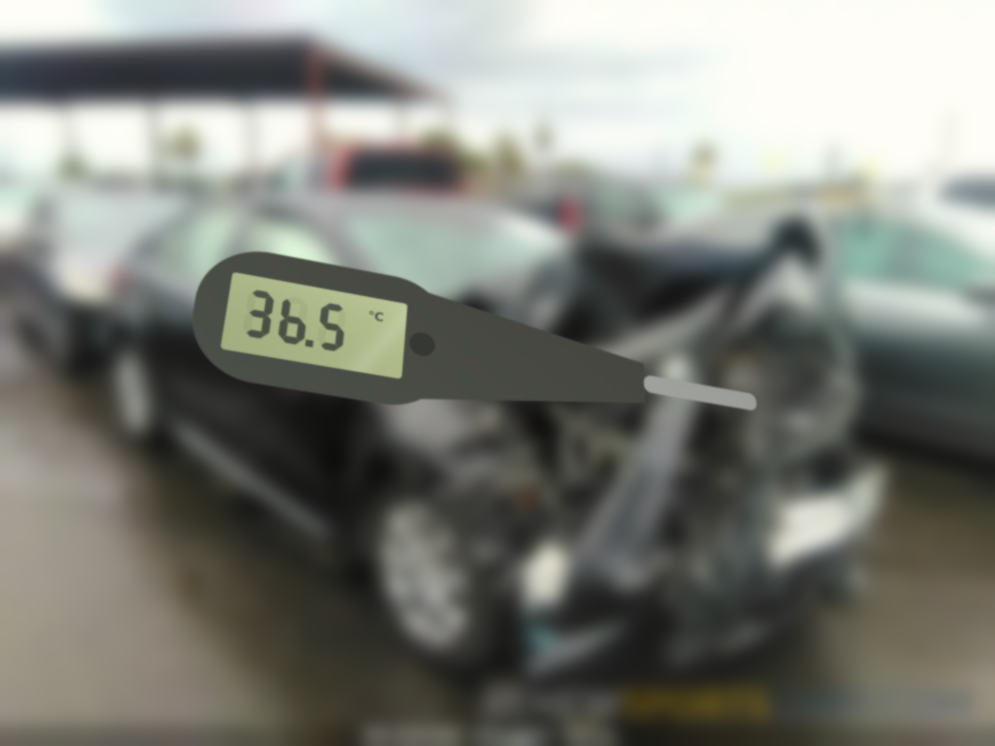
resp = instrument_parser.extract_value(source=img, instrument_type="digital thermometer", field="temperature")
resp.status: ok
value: 36.5 °C
